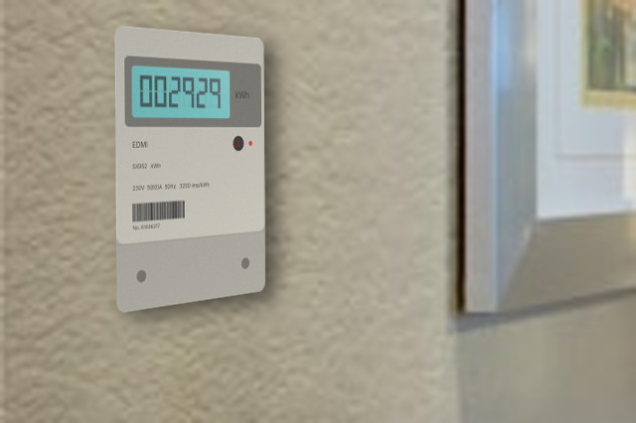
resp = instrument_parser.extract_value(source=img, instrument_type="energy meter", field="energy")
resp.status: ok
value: 2929 kWh
